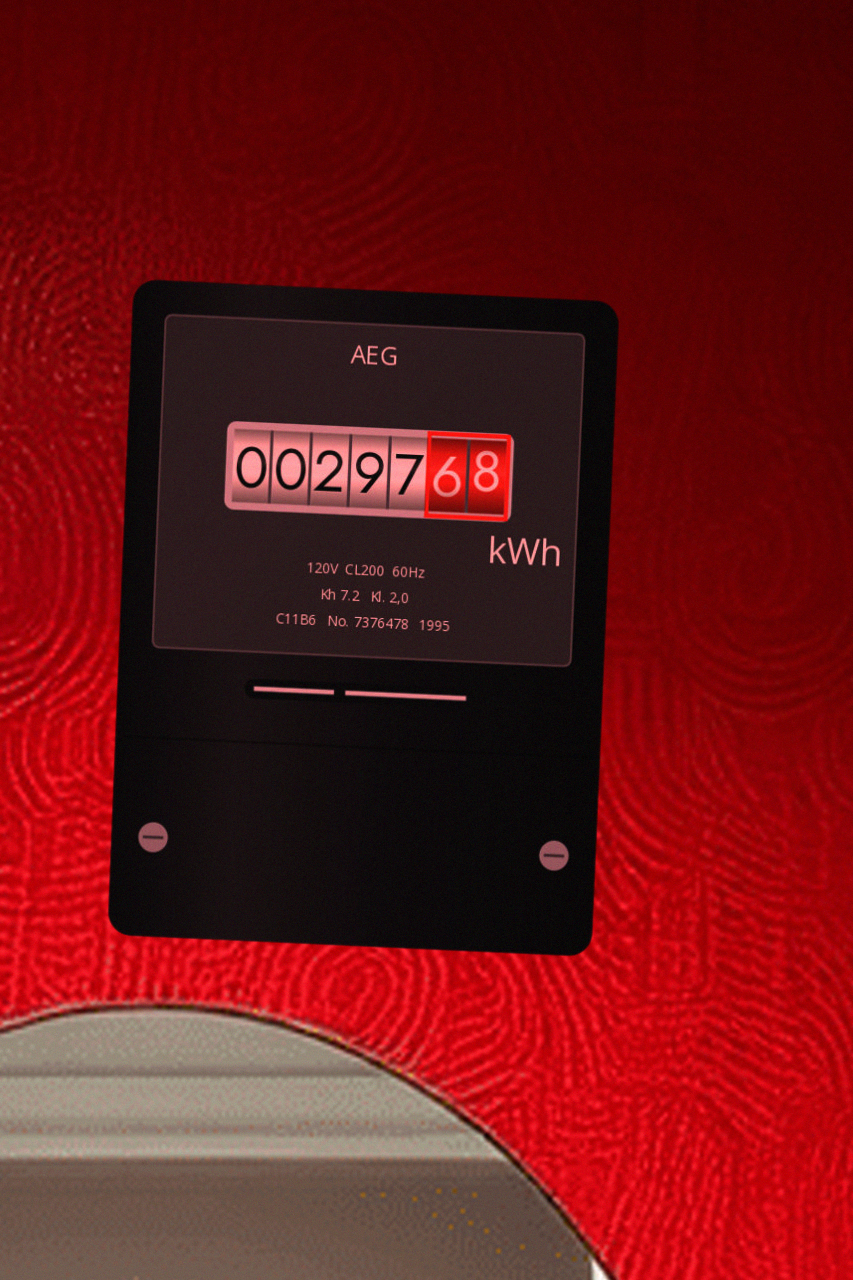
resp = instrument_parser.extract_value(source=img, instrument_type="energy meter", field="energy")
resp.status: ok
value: 297.68 kWh
